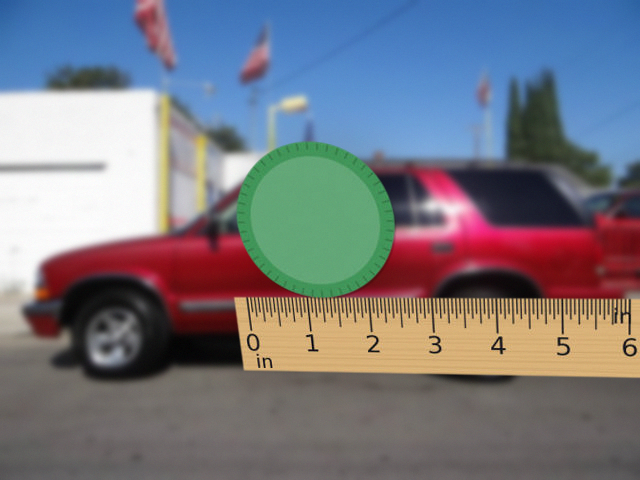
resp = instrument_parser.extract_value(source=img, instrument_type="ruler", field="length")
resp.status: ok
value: 2.5 in
